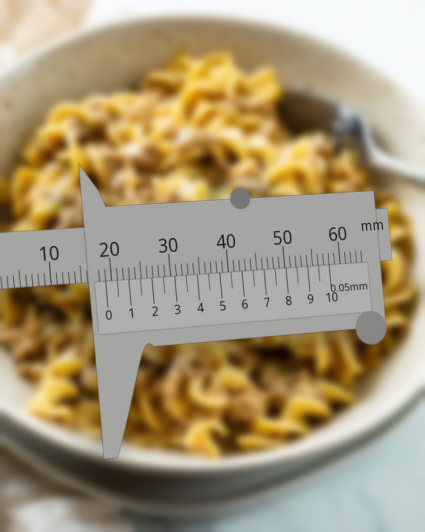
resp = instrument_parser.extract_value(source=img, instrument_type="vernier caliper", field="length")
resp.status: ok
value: 19.0 mm
